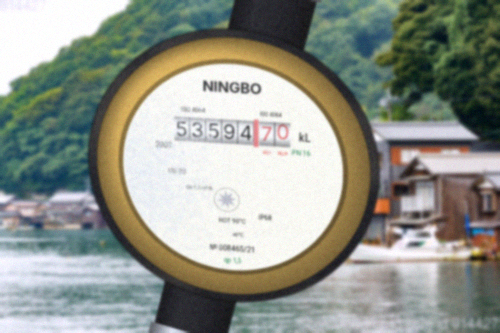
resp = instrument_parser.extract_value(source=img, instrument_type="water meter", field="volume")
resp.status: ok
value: 53594.70 kL
